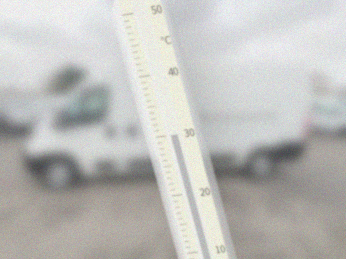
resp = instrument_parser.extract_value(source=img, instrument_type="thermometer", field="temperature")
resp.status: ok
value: 30 °C
